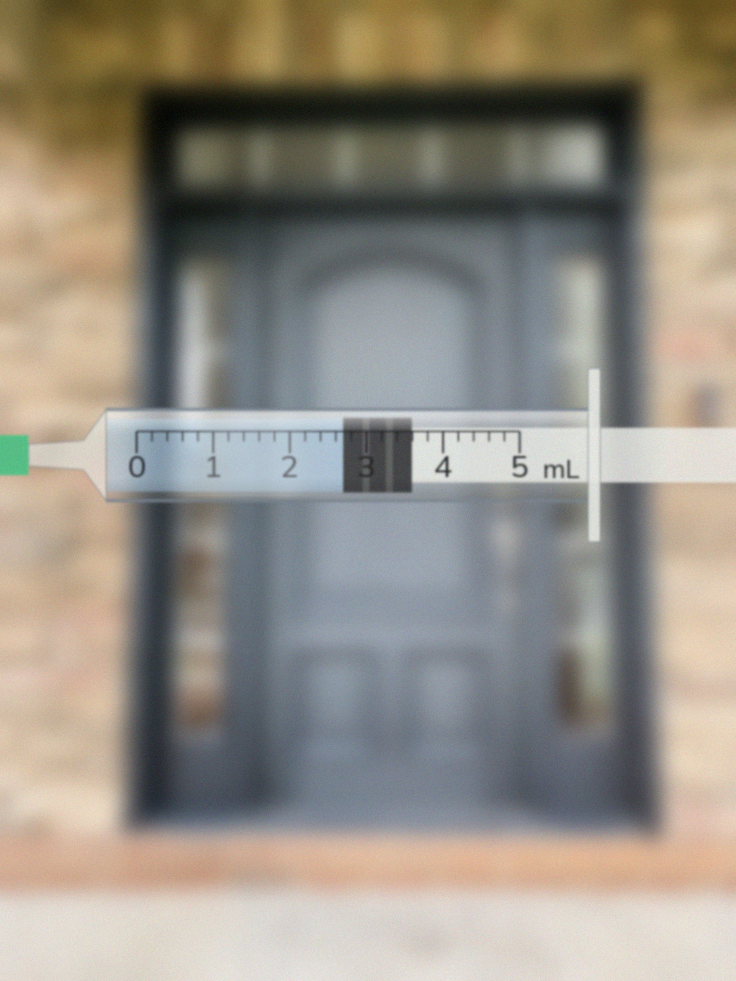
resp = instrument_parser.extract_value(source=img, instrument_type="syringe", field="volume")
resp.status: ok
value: 2.7 mL
